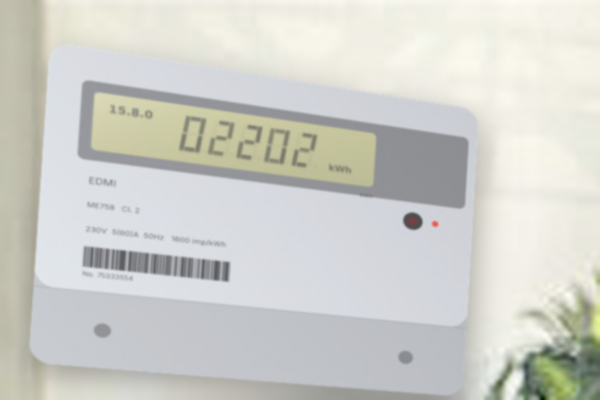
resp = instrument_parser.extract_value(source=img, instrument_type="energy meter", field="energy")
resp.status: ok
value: 2202 kWh
